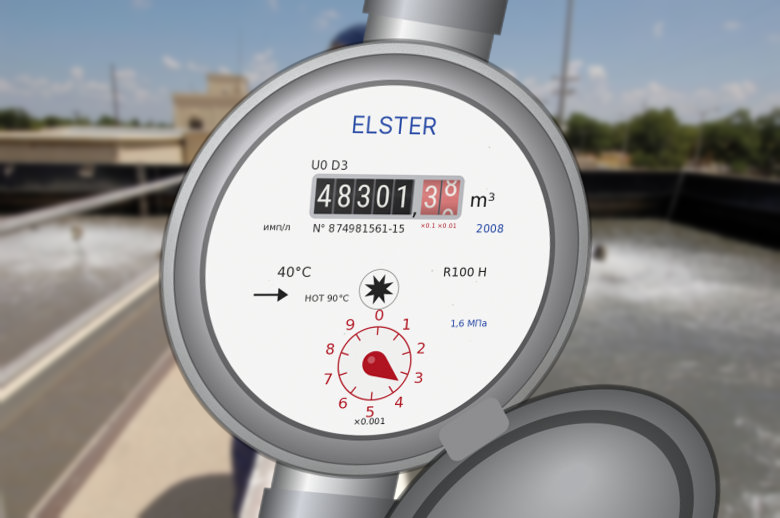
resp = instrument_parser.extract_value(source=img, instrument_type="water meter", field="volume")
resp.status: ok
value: 48301.383 m³
